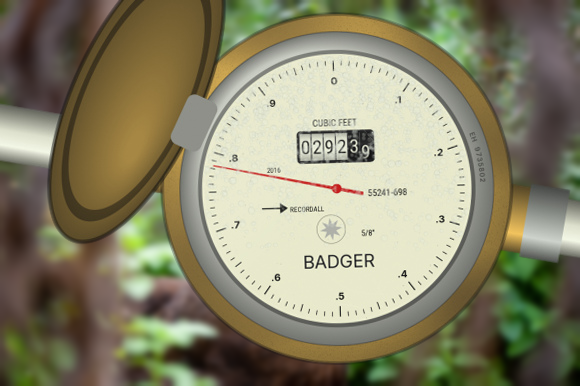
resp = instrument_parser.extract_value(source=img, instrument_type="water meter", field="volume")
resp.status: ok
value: 29238.78 ft³
